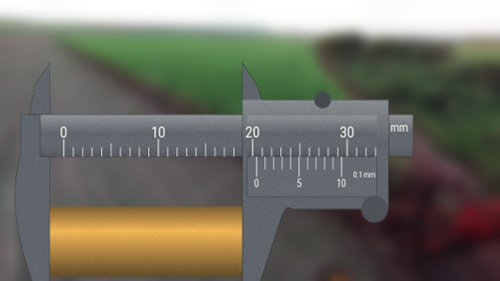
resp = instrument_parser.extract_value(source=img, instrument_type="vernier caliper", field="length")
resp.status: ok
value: 20.4 mm
